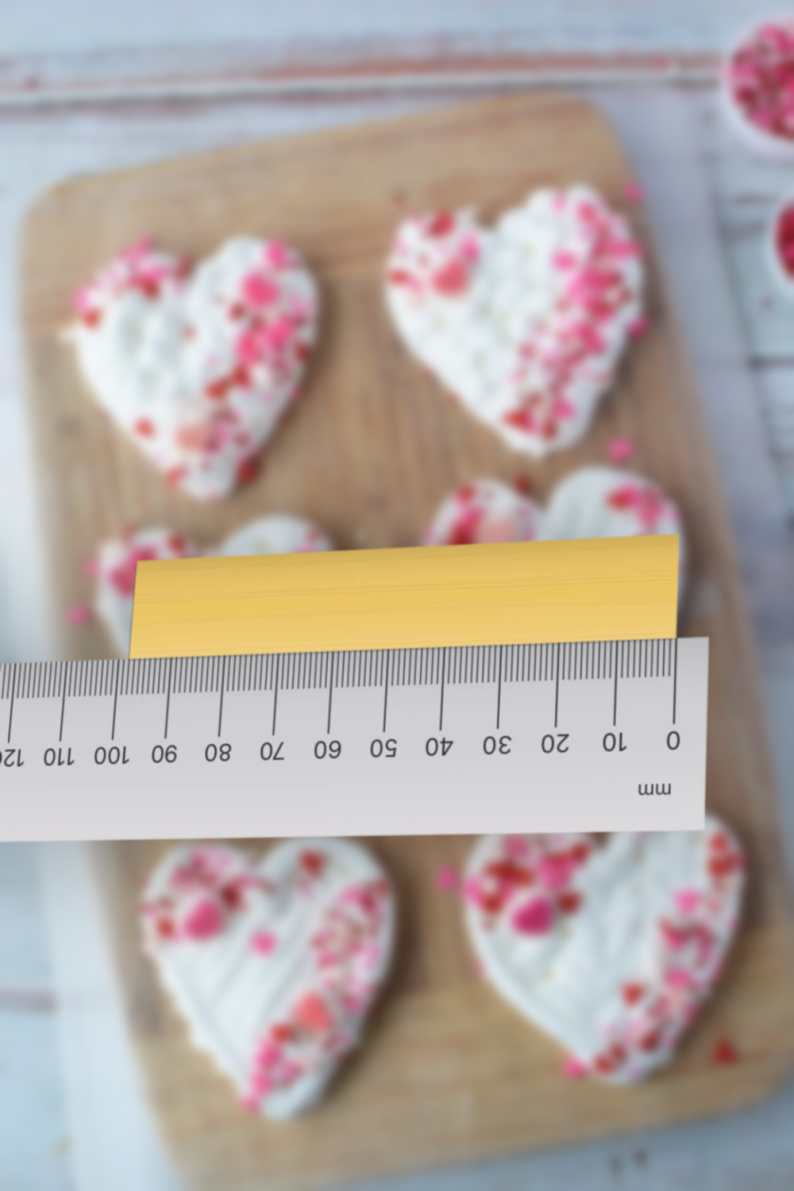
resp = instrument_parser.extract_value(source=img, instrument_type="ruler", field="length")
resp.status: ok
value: 98 mm
